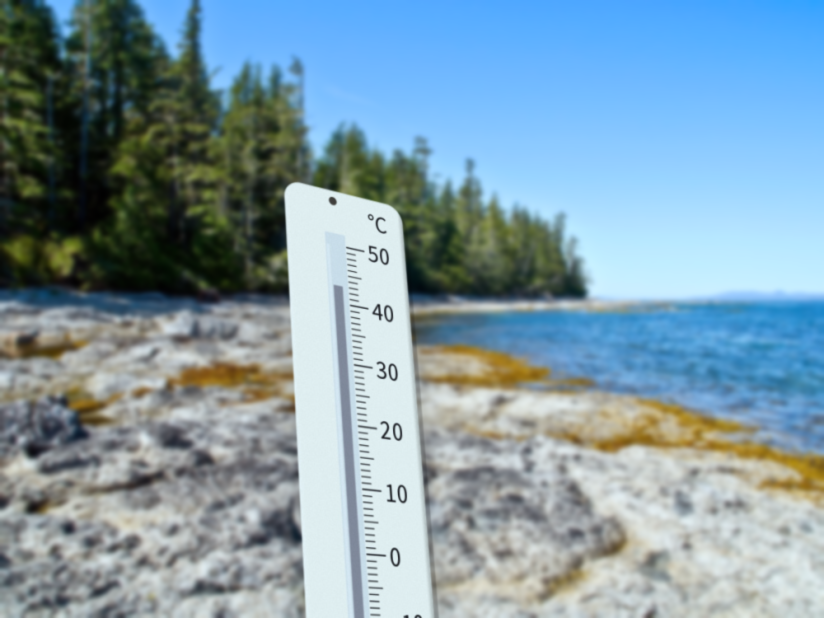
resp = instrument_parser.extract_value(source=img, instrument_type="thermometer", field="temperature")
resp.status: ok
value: 43 °C
